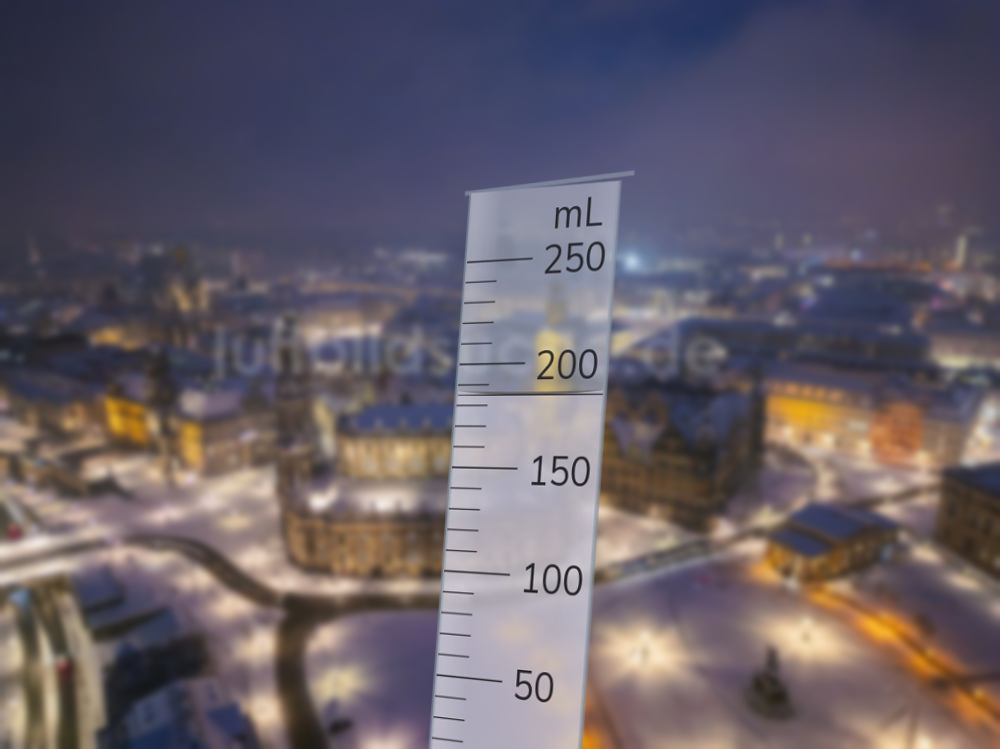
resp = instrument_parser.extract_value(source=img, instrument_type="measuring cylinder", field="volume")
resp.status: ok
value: 185 mL
